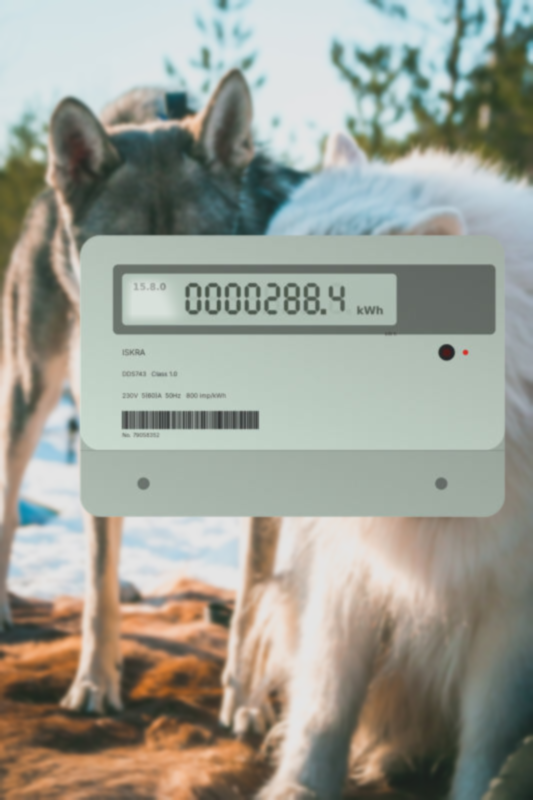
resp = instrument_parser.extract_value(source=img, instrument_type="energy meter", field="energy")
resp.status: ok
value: 288.4 kWh
